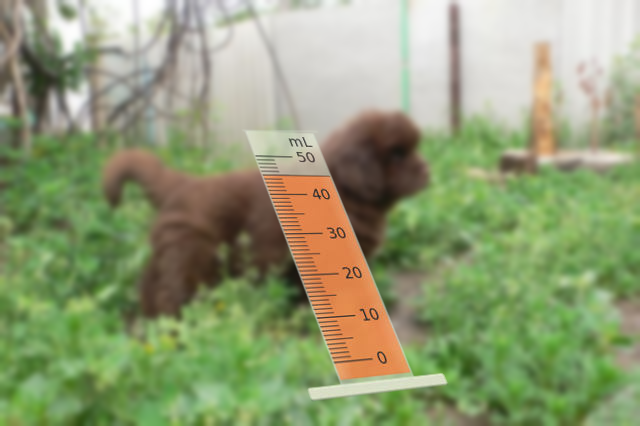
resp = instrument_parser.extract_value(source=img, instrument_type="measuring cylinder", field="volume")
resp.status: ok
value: 45 mL
